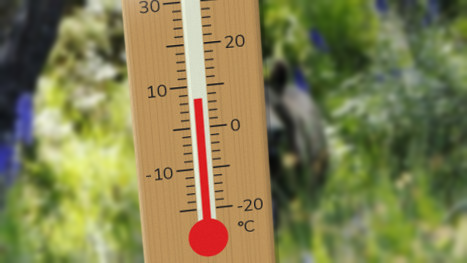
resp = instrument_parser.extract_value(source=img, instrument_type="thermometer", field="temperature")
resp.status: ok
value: 7 °C
